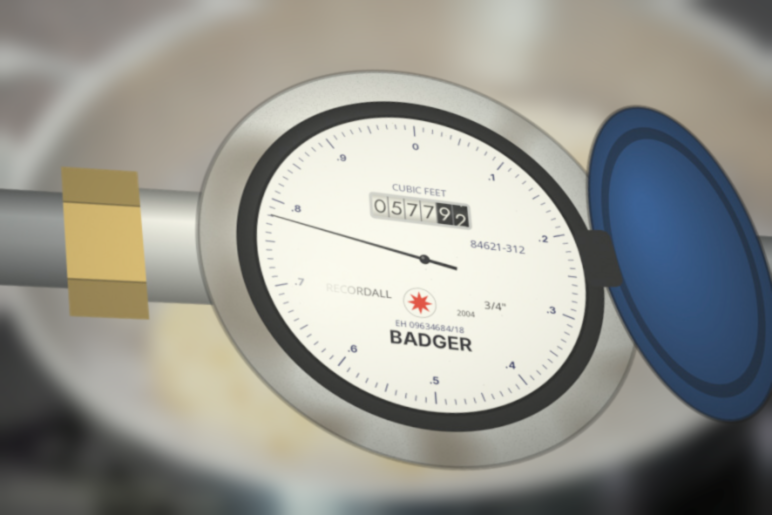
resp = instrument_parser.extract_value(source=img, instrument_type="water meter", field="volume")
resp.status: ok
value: 57791.78 ft³
